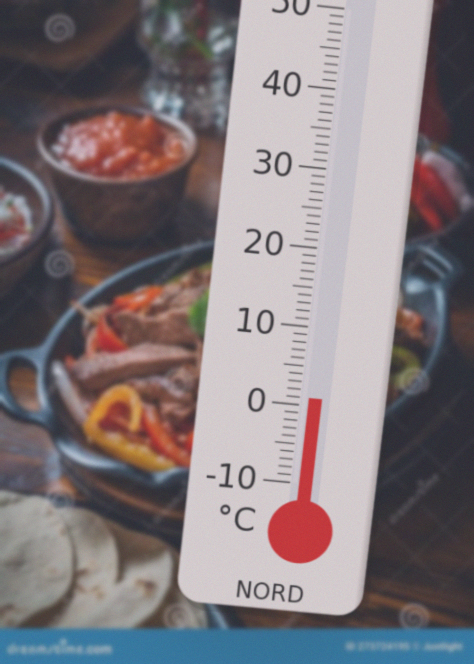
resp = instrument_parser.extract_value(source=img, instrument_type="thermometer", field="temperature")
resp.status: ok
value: 1 °C
